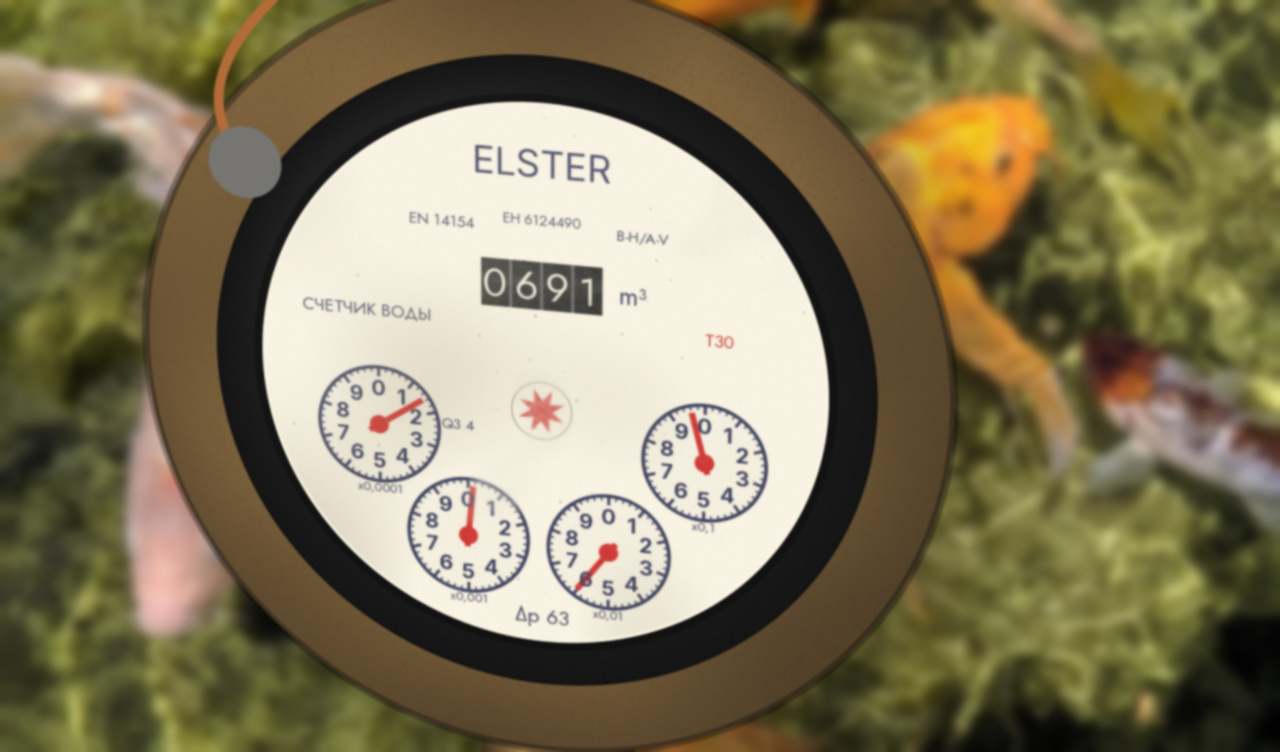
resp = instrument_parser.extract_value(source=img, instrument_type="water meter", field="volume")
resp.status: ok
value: 690.9601 m³
